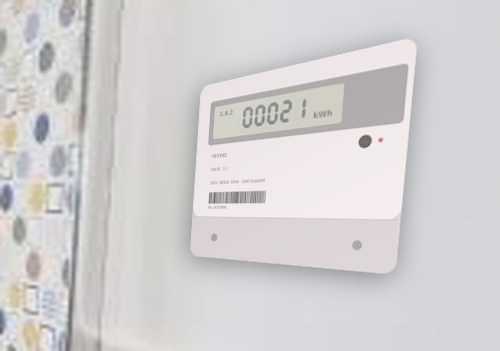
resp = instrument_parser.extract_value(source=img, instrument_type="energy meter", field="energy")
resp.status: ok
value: 21 kWh
